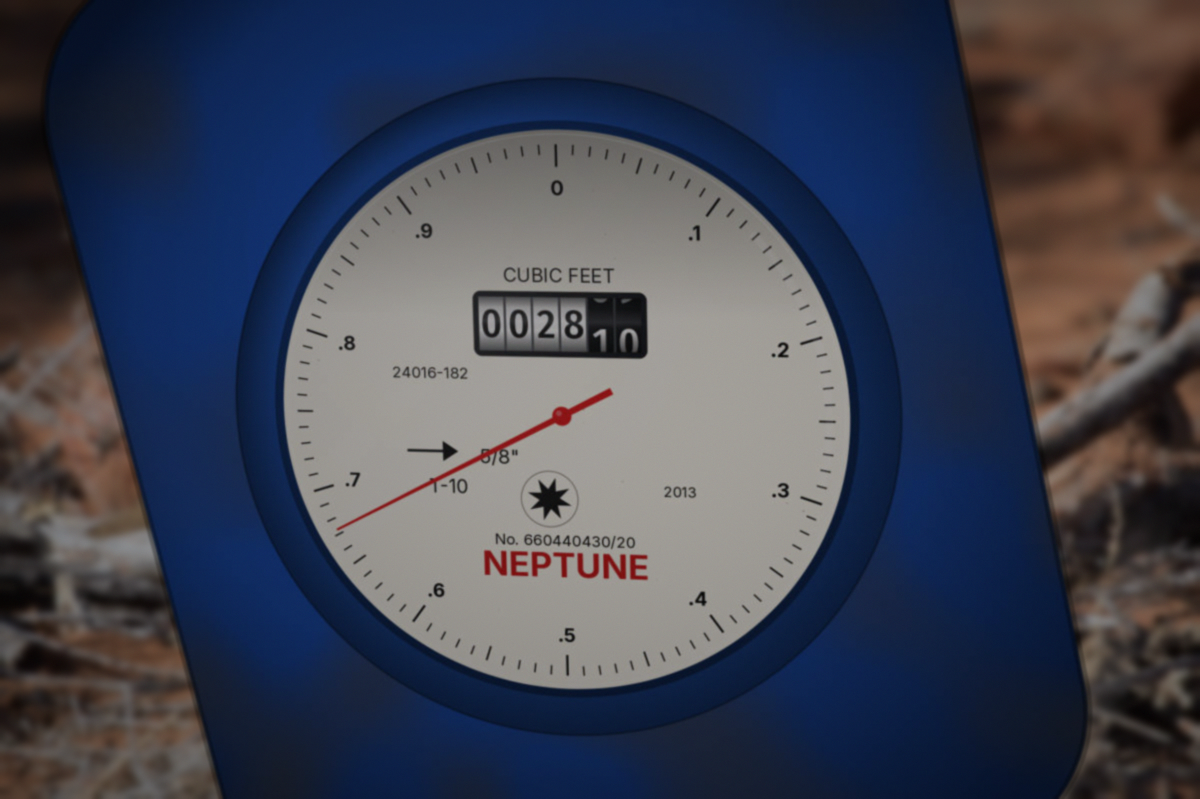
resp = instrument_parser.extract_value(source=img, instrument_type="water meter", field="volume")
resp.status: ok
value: 2809.67 ft³
